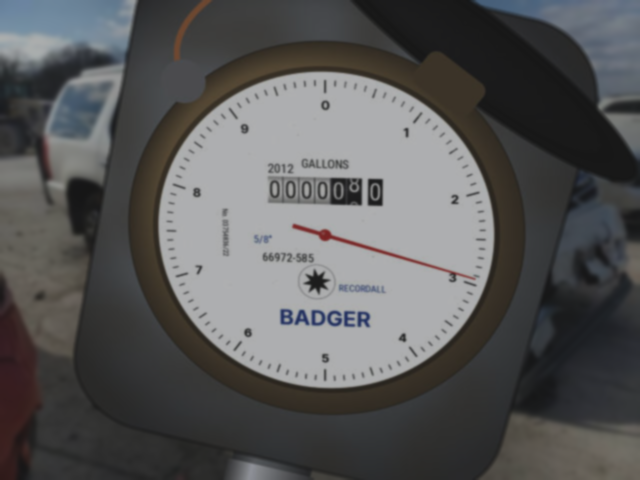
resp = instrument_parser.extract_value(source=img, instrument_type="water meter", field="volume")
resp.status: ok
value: 82.9 gal
